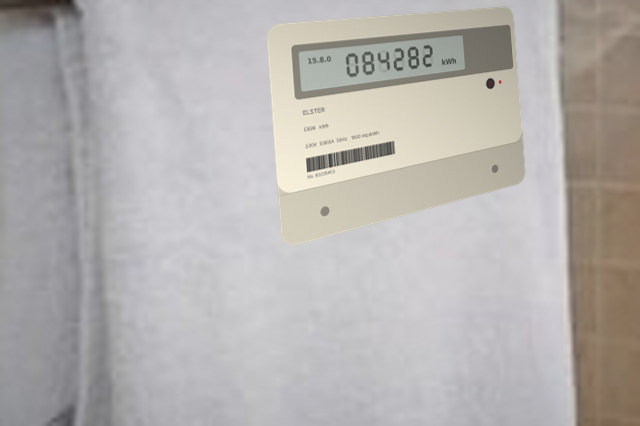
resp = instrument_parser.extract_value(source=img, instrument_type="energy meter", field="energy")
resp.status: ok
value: 84282 kWh
